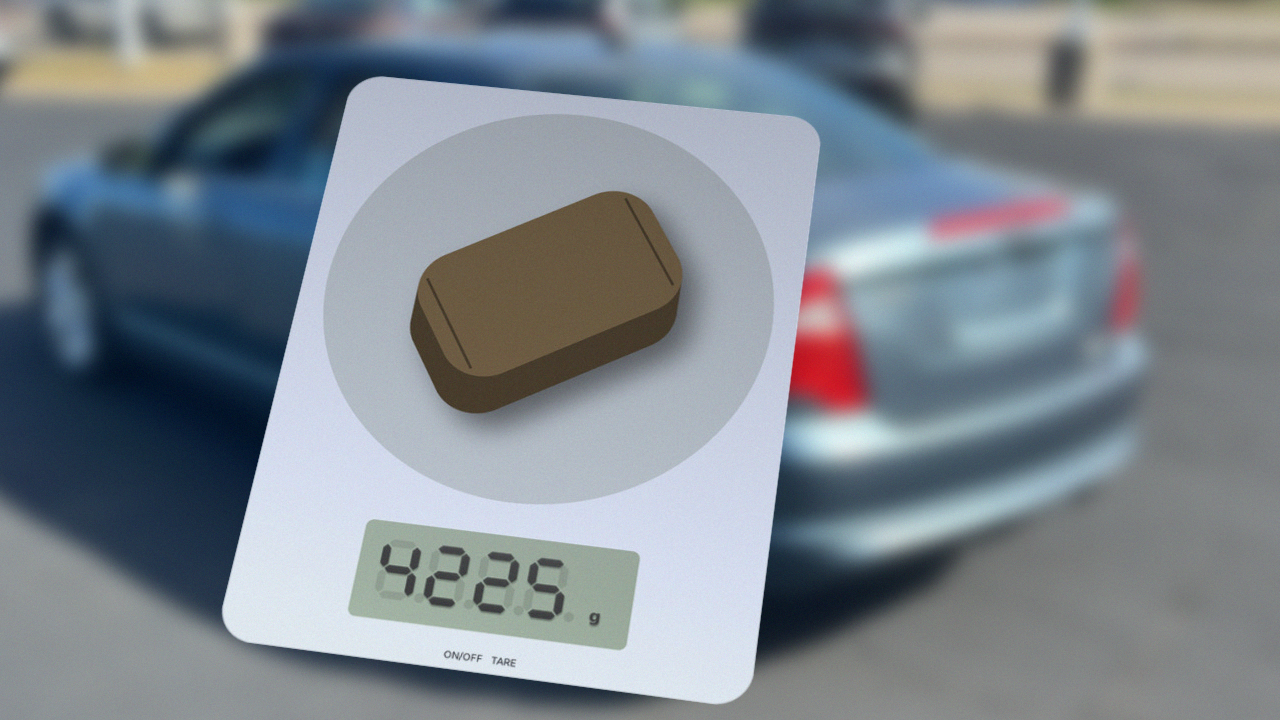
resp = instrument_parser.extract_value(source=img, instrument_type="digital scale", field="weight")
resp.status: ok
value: 4225 g
